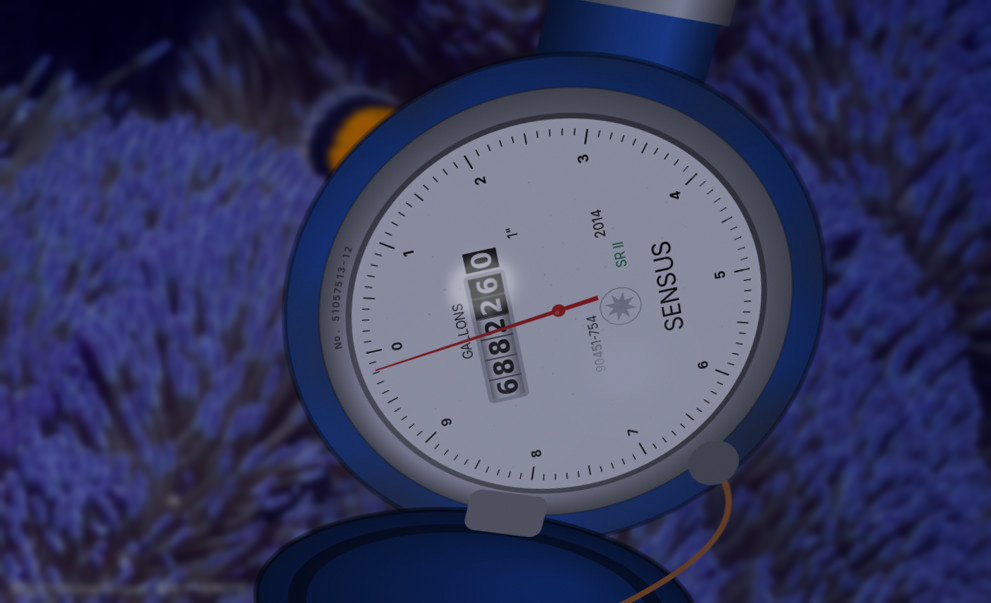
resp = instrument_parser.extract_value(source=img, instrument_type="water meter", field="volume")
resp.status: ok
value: 6882259.8 gal
